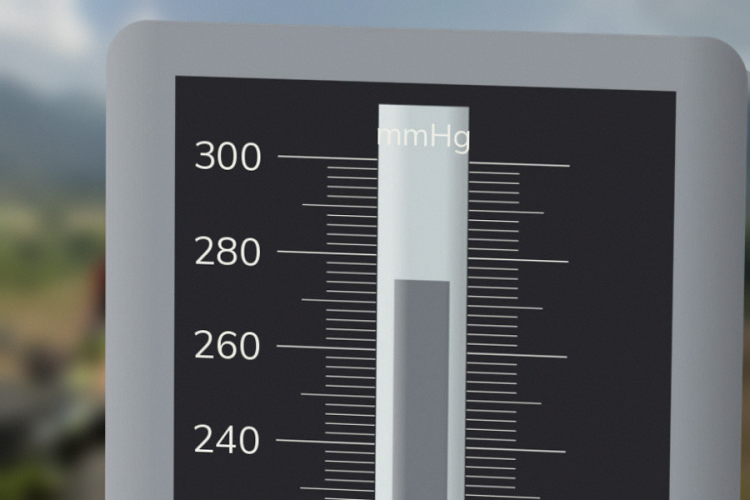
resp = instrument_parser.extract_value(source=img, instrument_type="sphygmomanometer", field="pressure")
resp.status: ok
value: 275 mmHg
